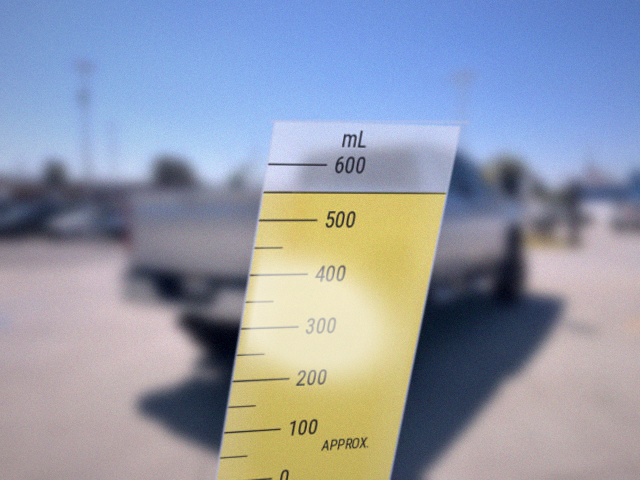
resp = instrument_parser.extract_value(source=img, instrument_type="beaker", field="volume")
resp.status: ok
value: 550 mL
